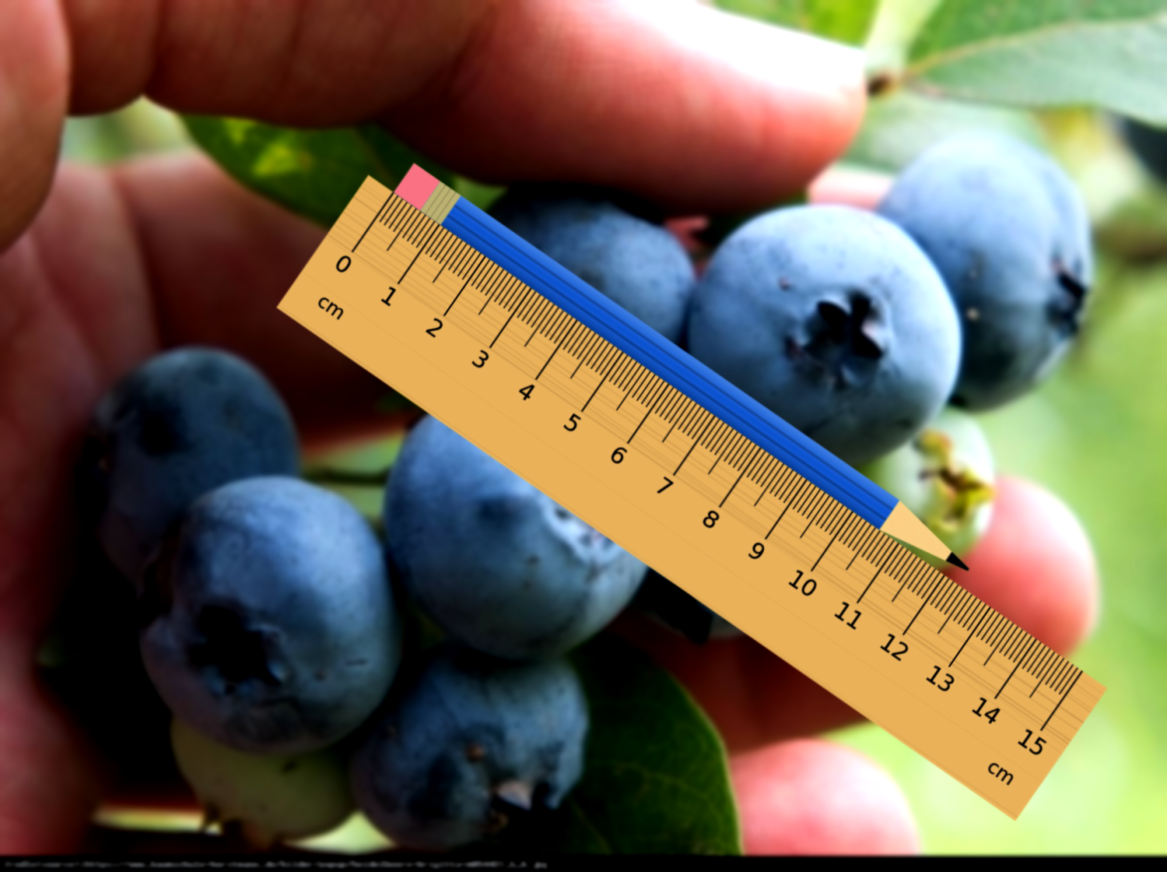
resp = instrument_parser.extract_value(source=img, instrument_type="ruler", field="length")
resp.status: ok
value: 12.3 cm
